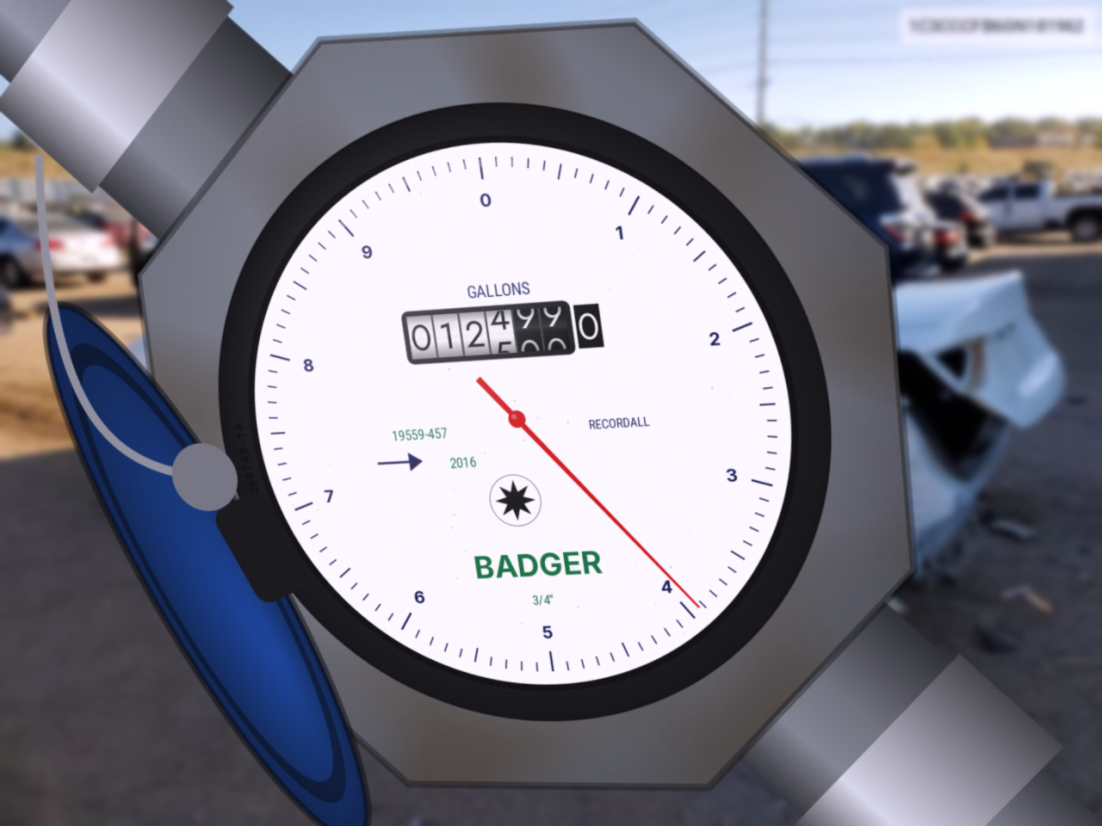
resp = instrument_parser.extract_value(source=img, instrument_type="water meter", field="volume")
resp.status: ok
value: 124993.9 gal
